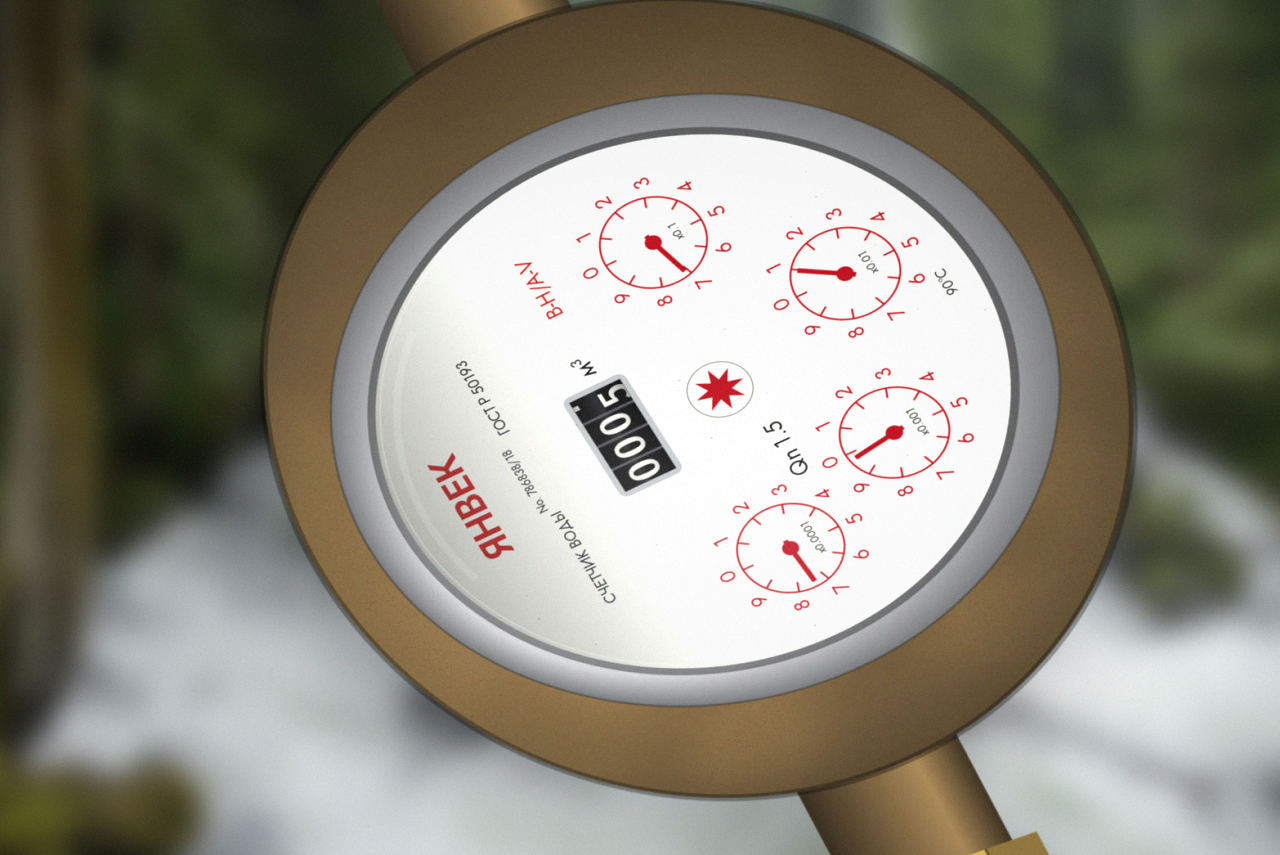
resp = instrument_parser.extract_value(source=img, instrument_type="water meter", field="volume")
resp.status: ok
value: 4.7097 m³
